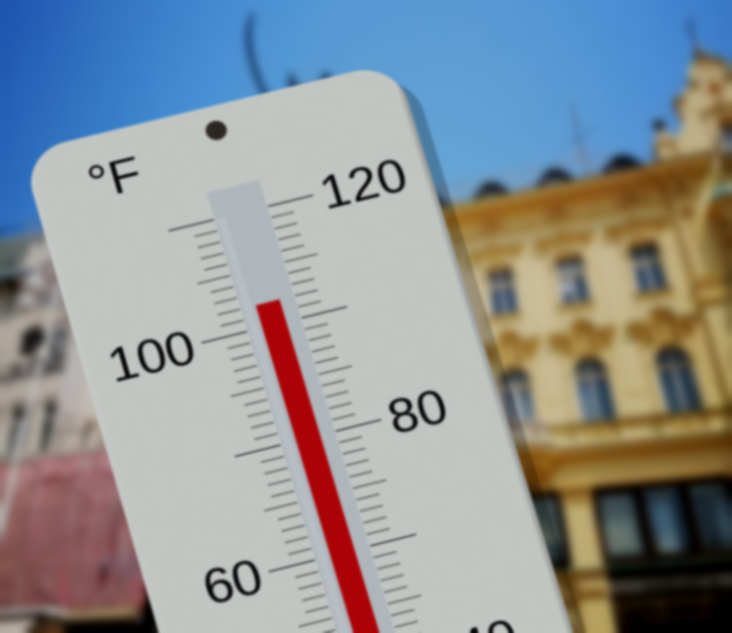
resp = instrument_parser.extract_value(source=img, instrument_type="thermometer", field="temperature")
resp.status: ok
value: 104 °F
